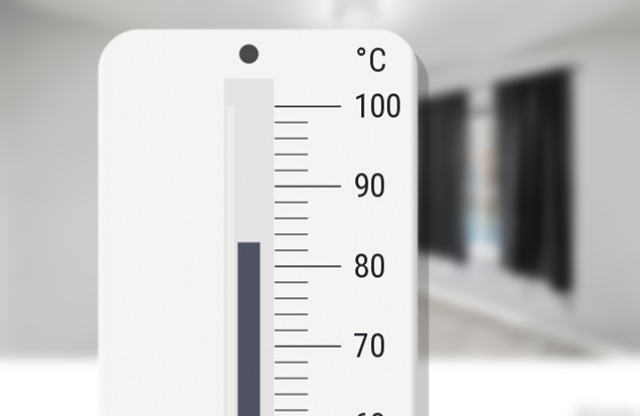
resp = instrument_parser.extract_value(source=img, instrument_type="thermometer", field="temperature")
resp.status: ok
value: 83 °C
